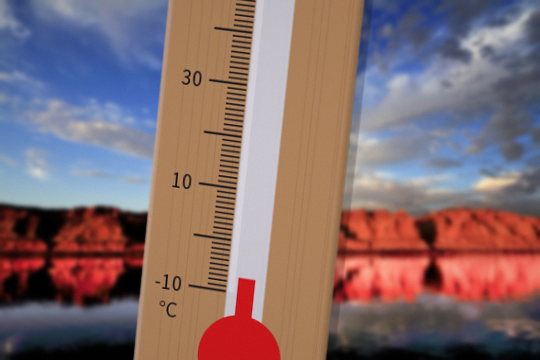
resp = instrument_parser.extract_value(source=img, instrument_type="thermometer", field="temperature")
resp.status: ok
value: -7 °C
